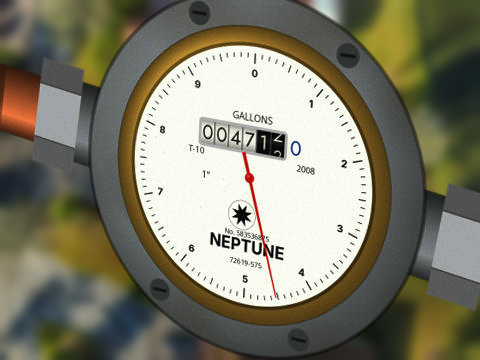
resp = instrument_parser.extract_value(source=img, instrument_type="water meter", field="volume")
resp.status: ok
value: 47124.5 gal
